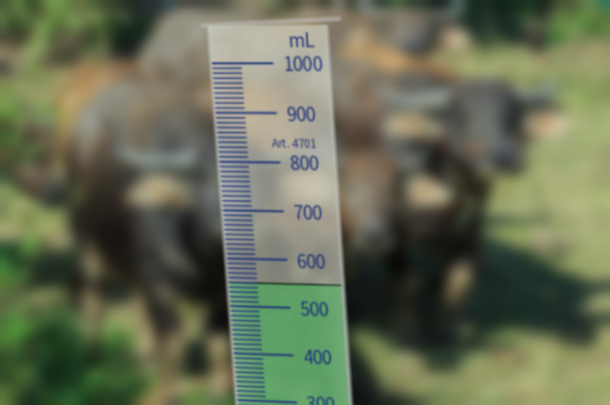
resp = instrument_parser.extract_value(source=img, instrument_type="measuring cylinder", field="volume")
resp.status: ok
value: 550 mL
